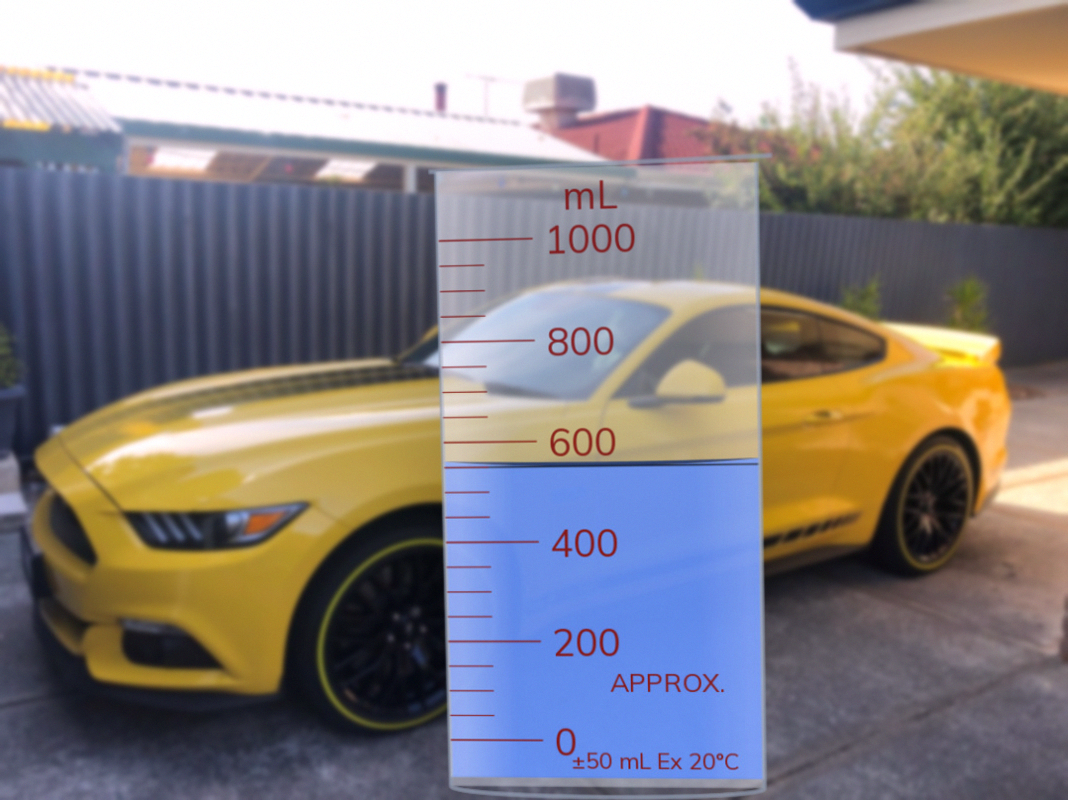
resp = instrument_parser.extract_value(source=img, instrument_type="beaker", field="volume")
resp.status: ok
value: 550 mL
